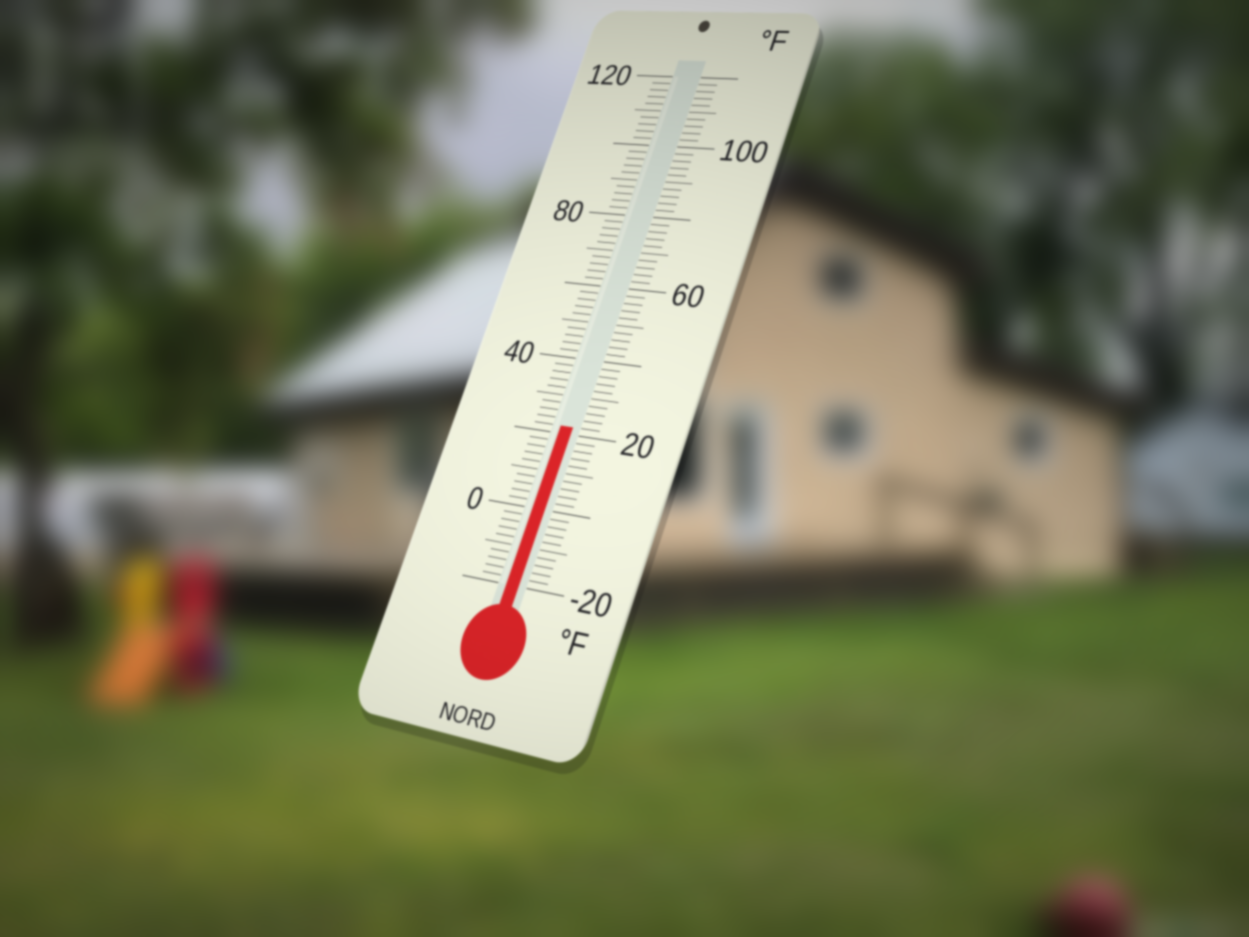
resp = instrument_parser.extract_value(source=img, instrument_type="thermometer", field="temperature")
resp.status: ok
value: 22 °F
